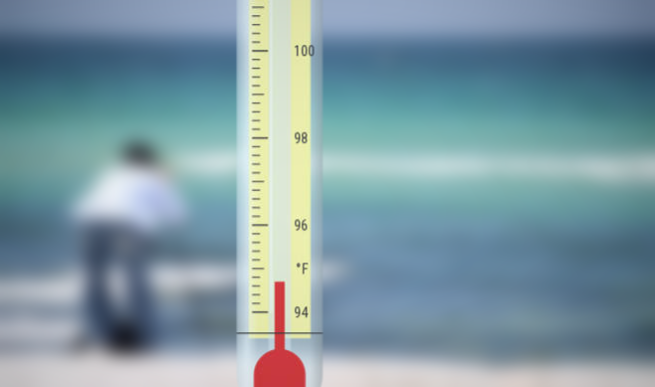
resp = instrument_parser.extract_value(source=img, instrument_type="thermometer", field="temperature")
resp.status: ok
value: 94.7 °F
